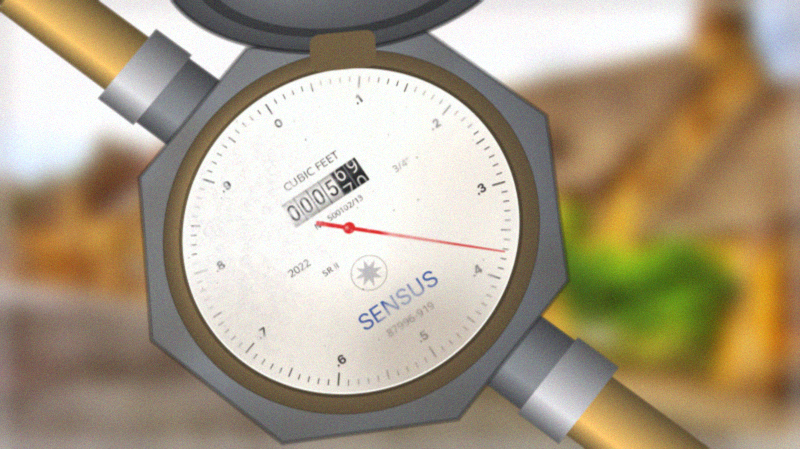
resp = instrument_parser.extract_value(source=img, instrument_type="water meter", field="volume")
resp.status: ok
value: 569.37 ft³
